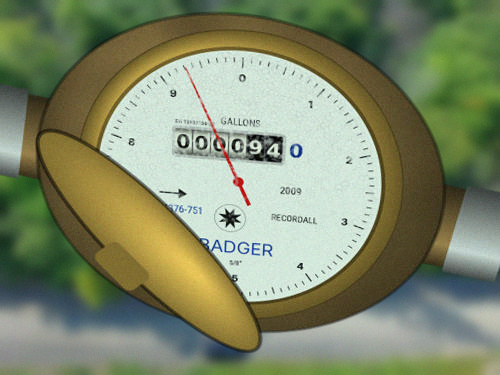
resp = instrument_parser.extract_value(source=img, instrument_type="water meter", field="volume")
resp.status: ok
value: 939.3 gal
